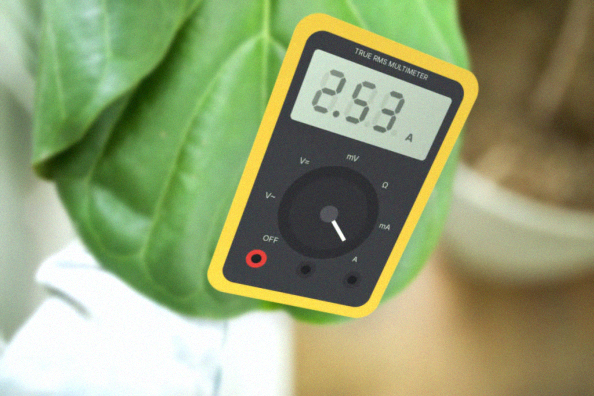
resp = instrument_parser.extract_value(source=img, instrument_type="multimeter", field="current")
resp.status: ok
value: 2.53 A
